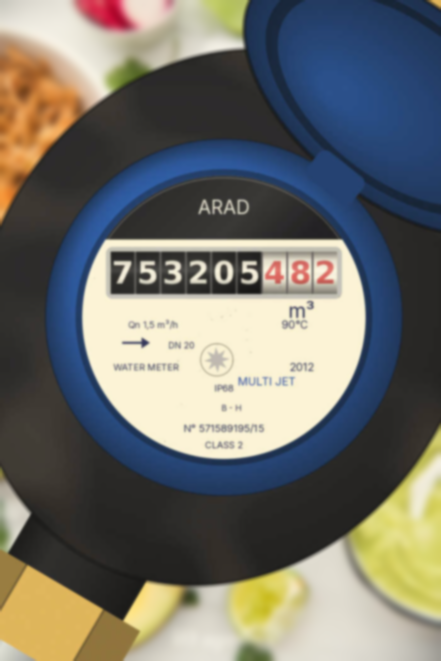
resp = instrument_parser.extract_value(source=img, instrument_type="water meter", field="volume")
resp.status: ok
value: 753205.482 m³
